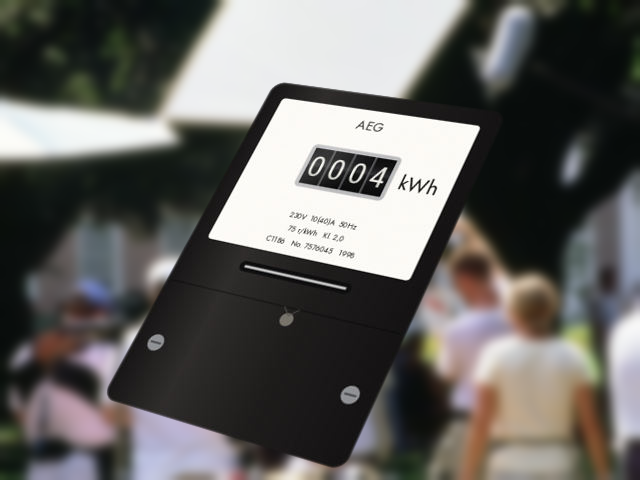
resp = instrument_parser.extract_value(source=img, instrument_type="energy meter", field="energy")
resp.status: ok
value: 4 kWh
